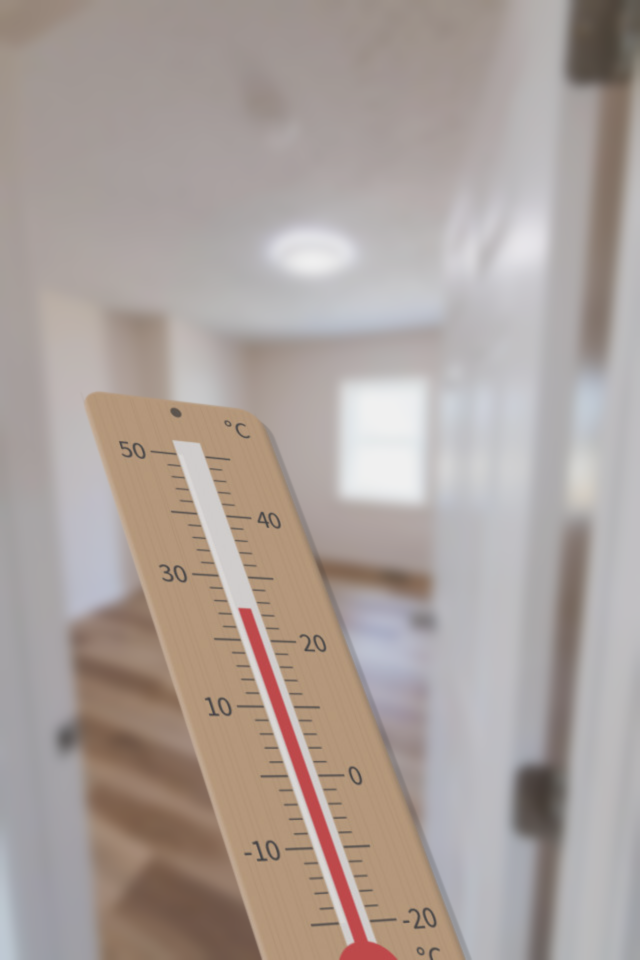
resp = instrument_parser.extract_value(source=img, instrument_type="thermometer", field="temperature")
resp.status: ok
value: 25 °C
